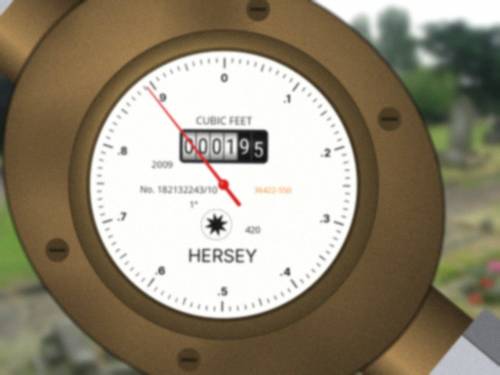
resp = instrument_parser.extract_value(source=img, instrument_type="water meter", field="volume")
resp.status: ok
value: 194.89 ft³
